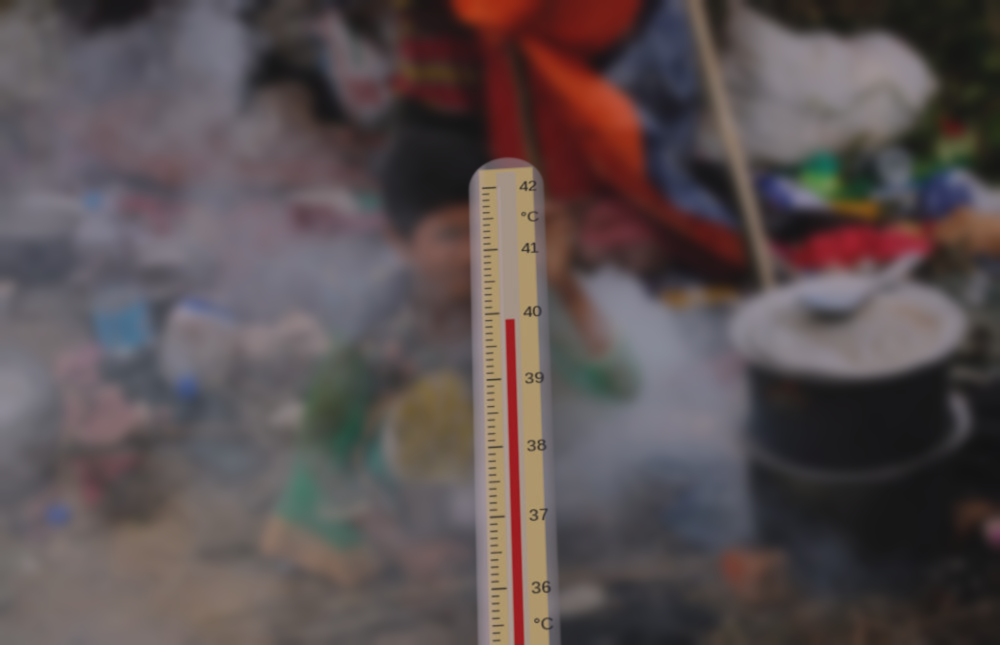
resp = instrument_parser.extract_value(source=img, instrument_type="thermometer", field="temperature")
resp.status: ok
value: 39.9 °C
